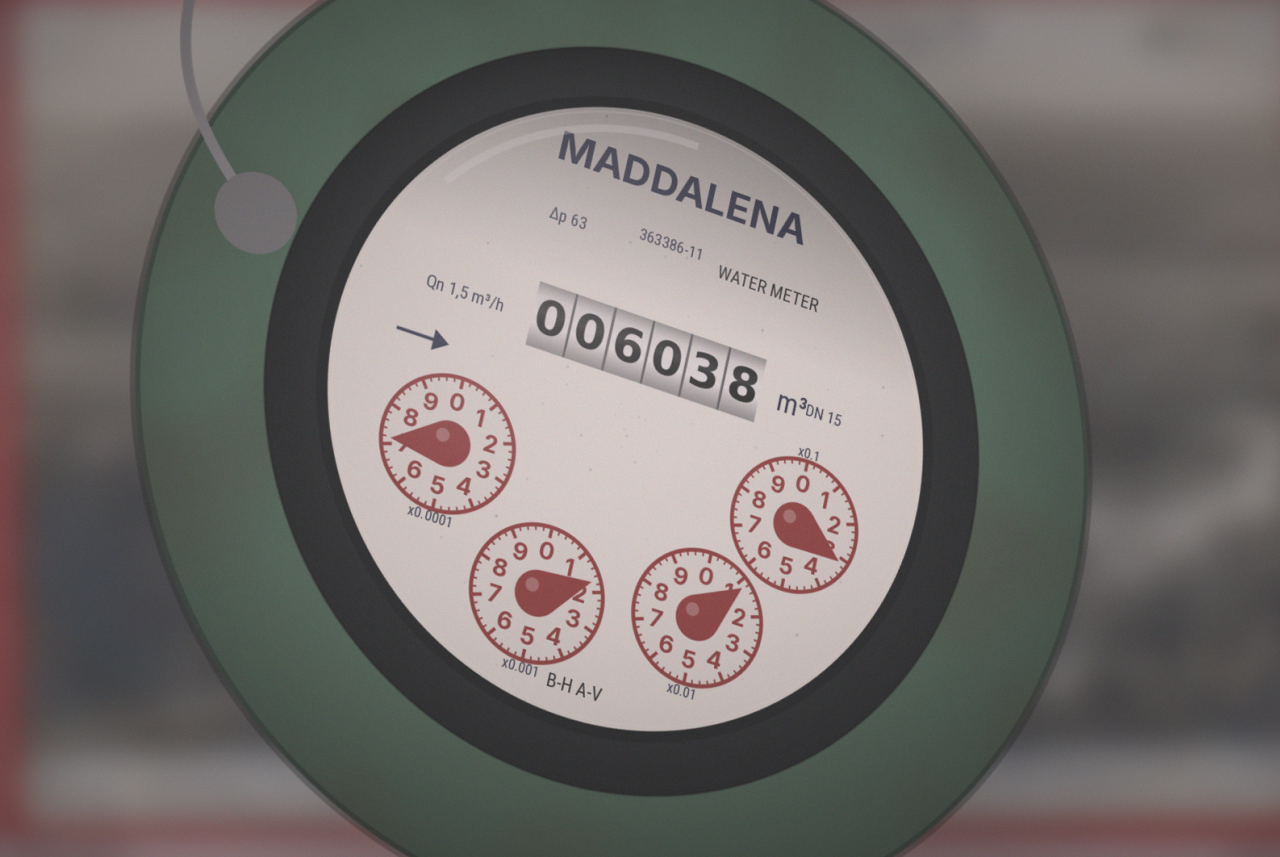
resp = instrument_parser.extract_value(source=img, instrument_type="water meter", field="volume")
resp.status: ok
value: 6038.3117 m³
